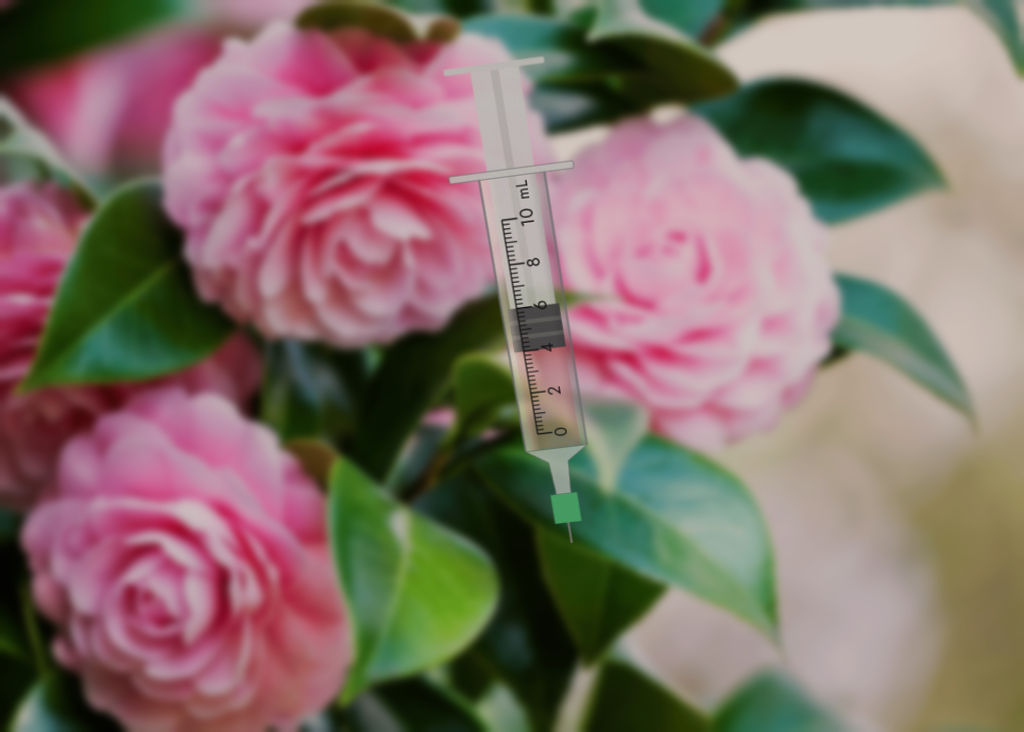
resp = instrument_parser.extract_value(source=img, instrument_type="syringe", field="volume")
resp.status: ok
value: 4 mL
